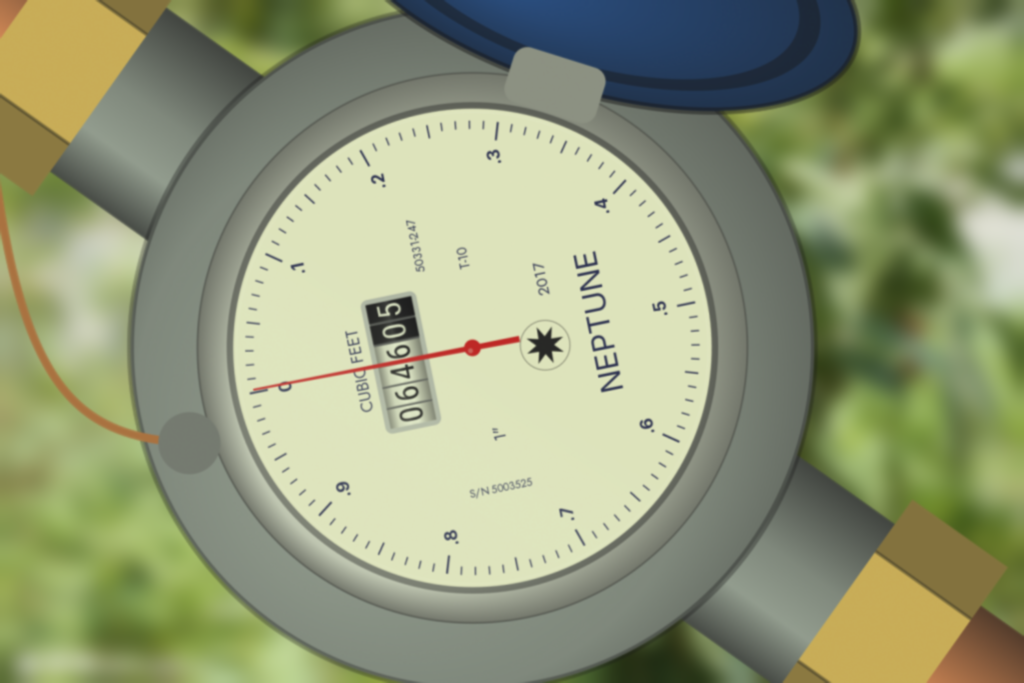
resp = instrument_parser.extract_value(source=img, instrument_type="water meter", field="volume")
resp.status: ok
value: 64605.00 ft³
